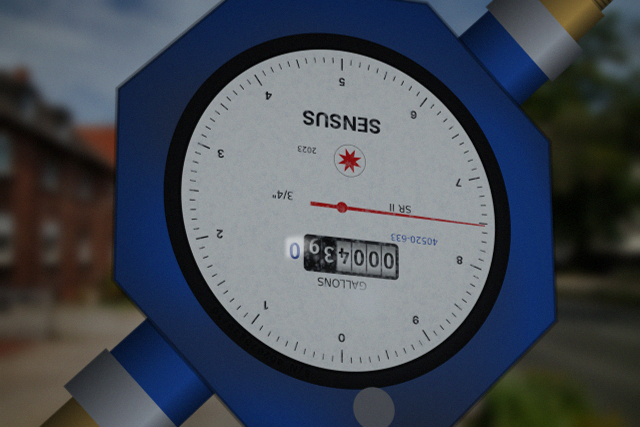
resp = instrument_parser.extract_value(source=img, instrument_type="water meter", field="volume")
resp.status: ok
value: 4387.5 gal
